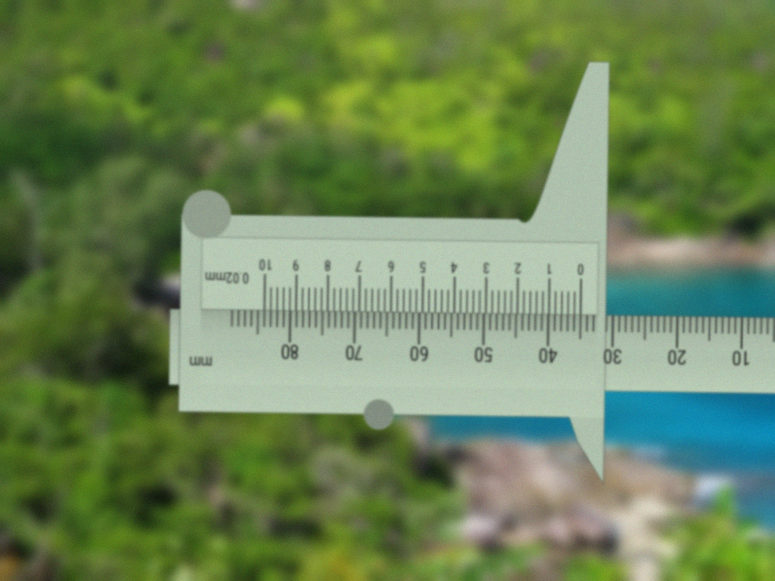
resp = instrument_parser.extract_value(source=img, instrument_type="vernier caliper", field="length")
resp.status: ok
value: 35.0 mm
